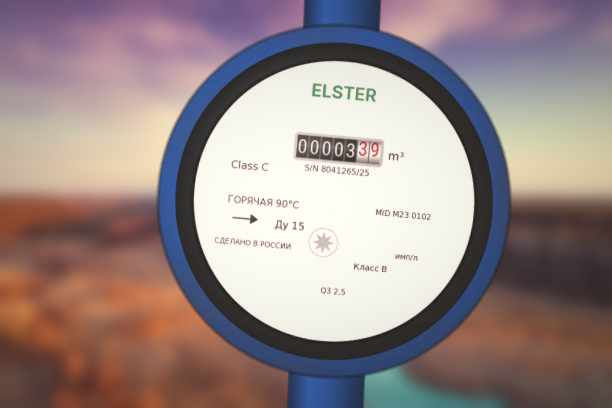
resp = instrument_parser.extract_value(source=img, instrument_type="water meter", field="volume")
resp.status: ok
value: 3.39 m³
